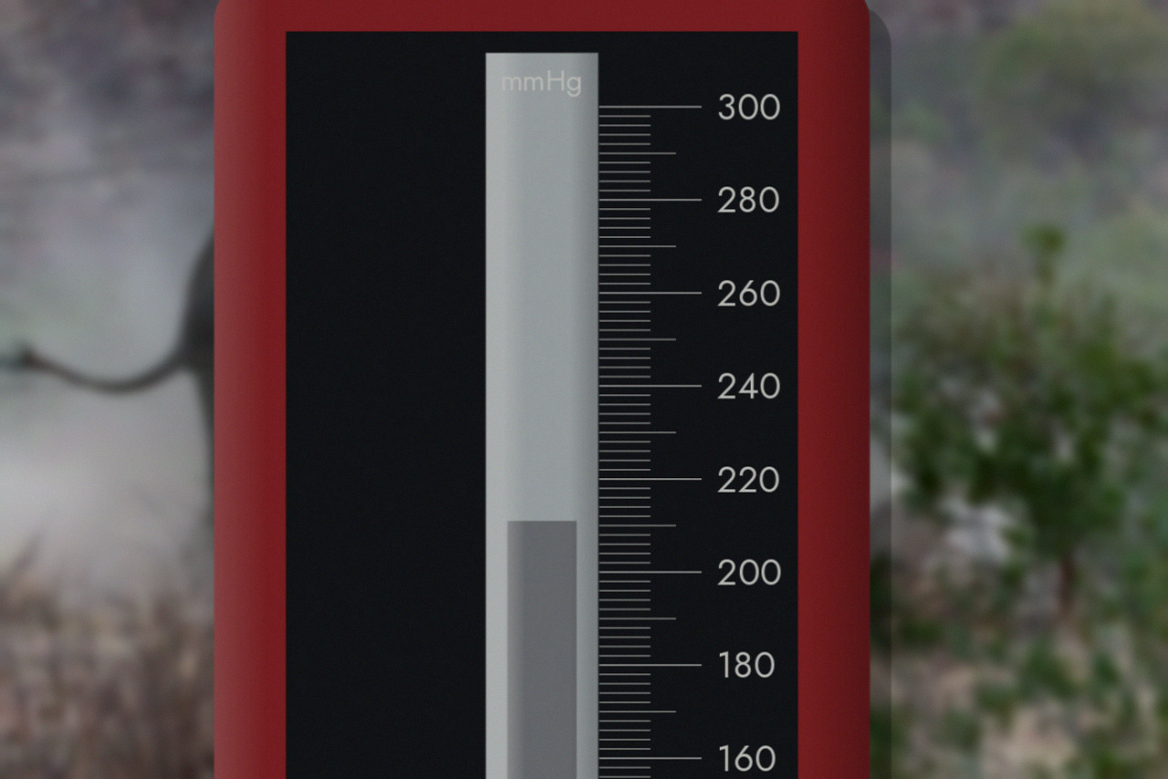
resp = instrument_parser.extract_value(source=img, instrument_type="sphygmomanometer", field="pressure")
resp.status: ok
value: 211 mmHg
